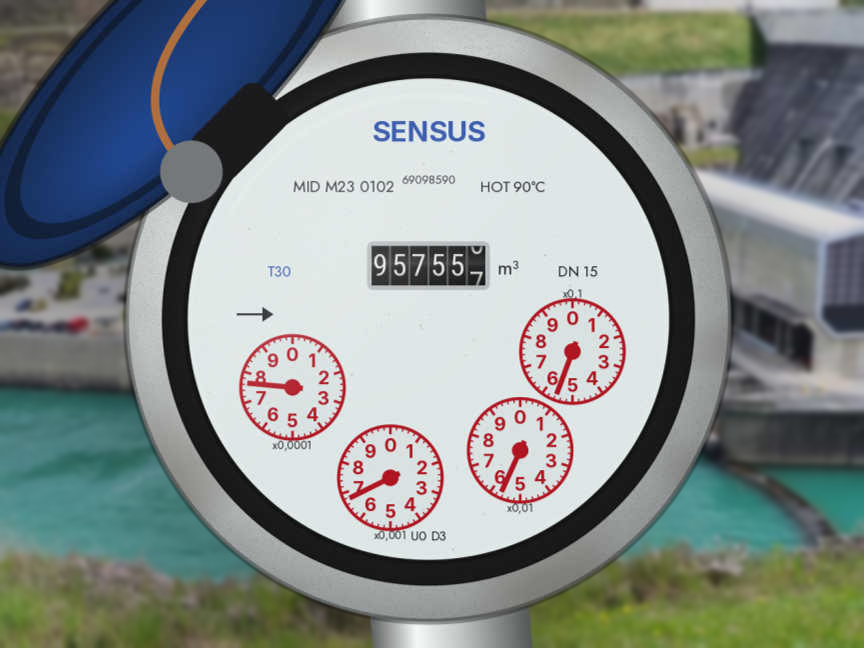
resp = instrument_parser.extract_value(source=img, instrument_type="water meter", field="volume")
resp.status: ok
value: 957556.5567 m³
